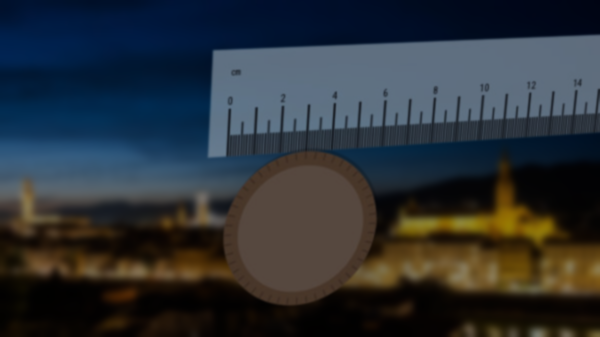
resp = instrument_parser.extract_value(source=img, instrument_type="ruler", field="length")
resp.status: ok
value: 6 cm
